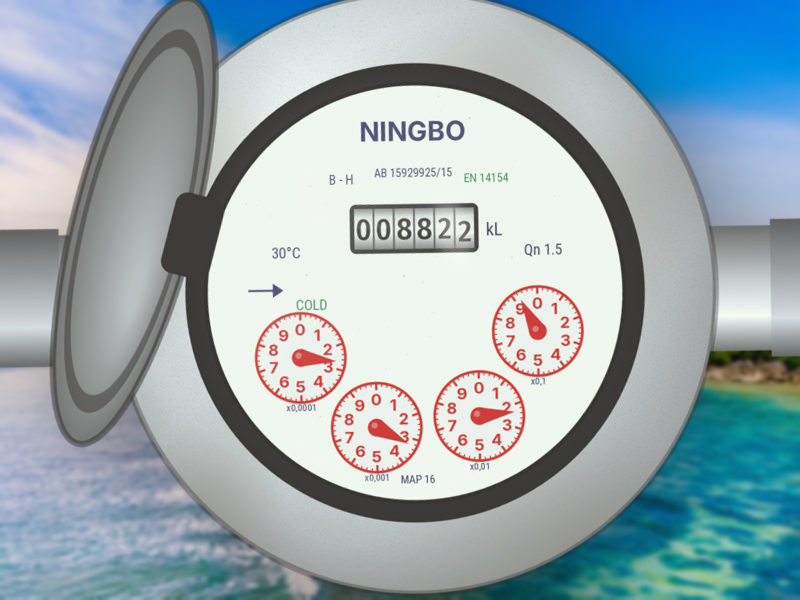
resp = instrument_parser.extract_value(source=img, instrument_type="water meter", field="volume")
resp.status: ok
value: 8821.9232 kL
